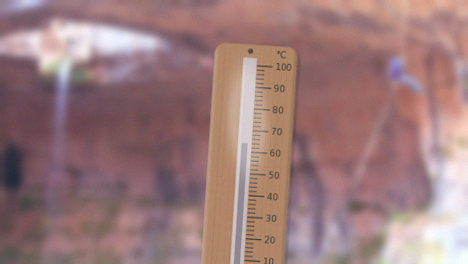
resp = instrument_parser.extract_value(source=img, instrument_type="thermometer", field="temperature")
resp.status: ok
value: 64 °C
